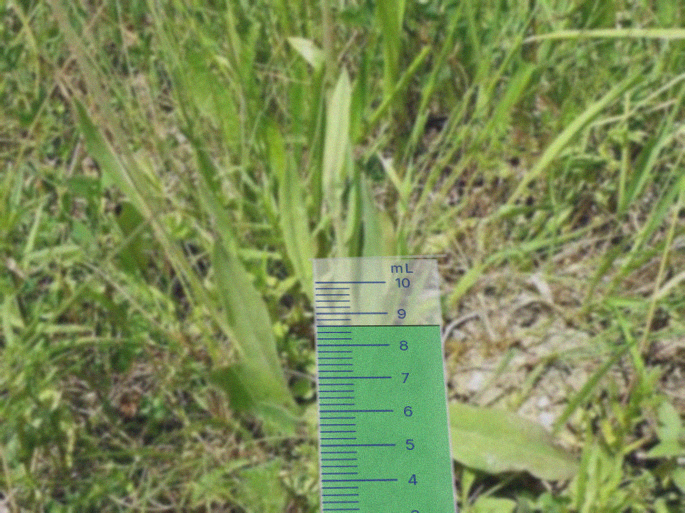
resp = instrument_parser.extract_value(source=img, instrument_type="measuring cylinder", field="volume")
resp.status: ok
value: 8.6 mL
